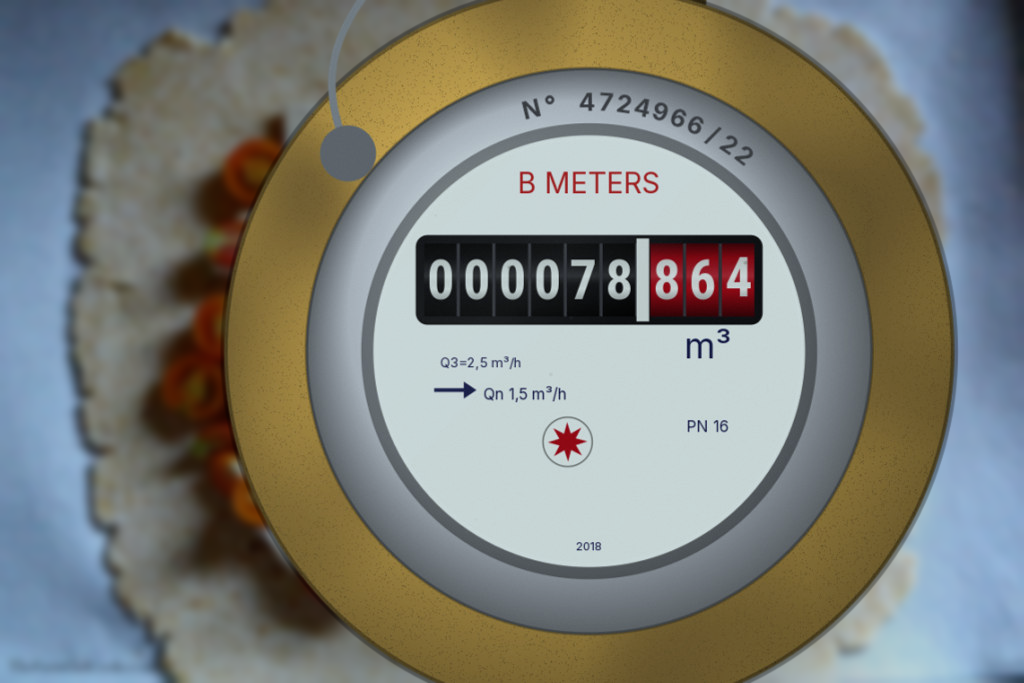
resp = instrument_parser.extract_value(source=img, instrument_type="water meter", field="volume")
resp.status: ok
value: 78.864 m³
